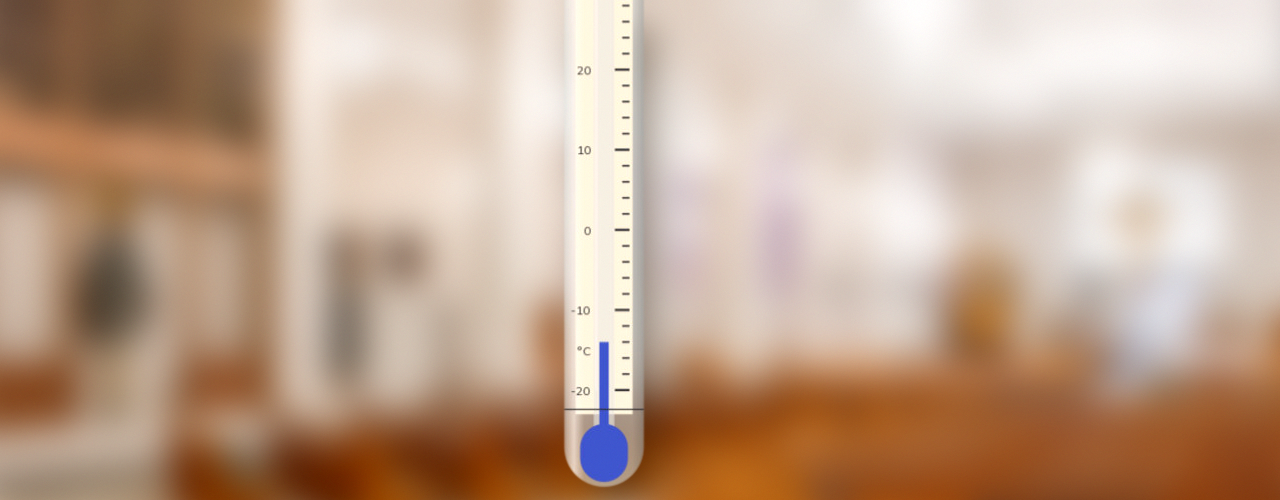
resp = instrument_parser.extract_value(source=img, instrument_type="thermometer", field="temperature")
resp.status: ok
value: -14 °C
